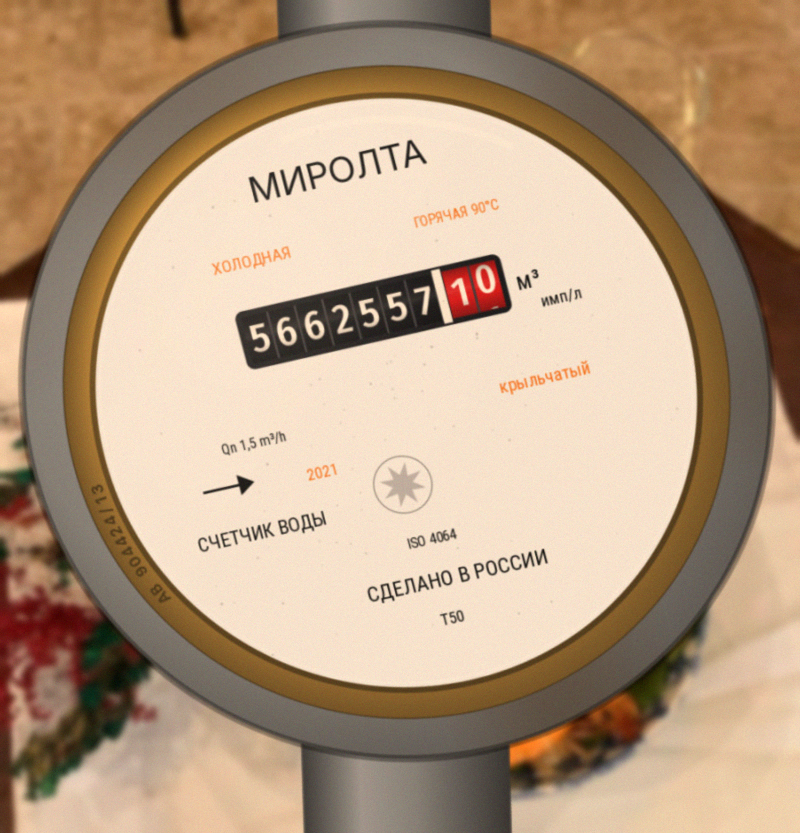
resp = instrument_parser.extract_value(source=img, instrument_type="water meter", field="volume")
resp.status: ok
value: 5662557.10 m³
